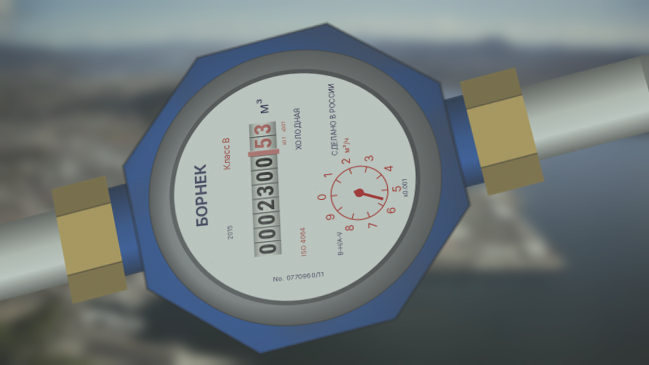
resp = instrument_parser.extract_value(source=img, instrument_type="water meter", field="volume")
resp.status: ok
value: 2300.535 m³
